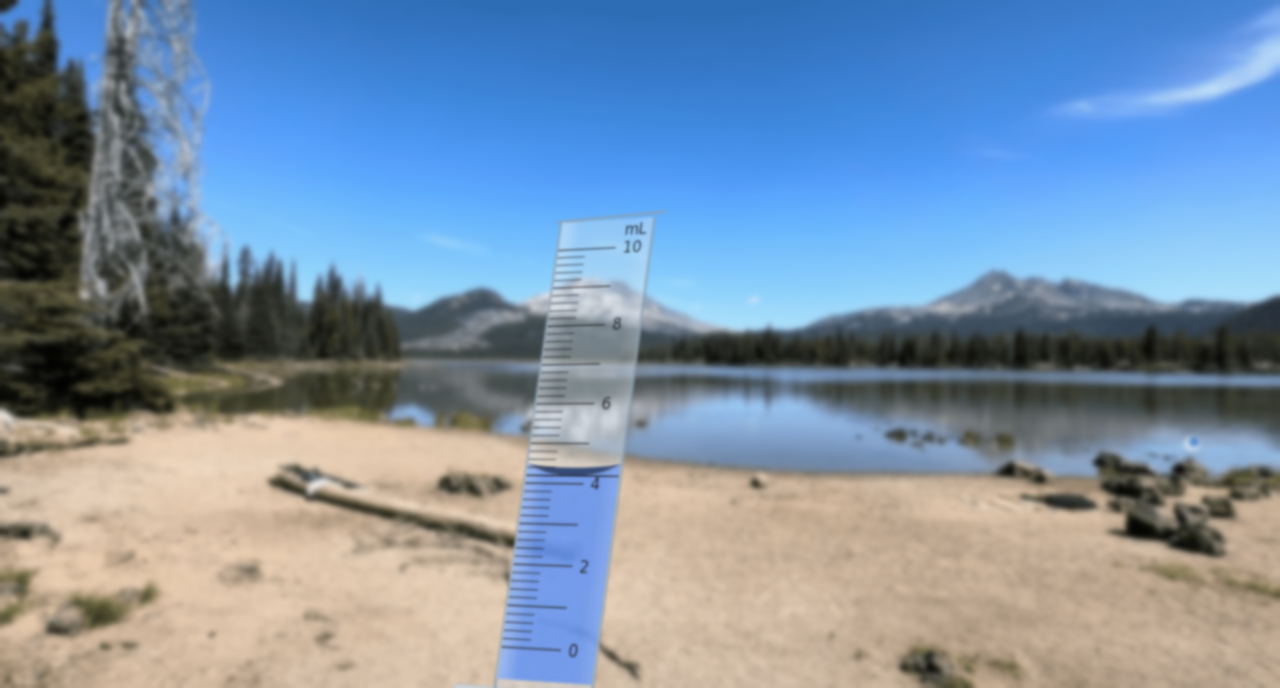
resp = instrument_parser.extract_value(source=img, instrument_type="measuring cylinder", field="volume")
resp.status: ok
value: 4.2 mL
